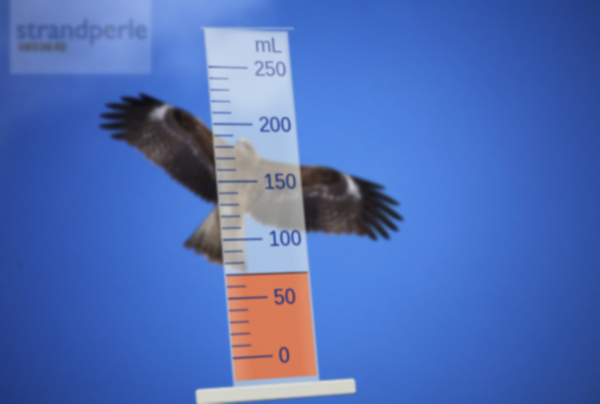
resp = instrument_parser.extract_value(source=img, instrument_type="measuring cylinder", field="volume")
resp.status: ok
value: 70 mL
